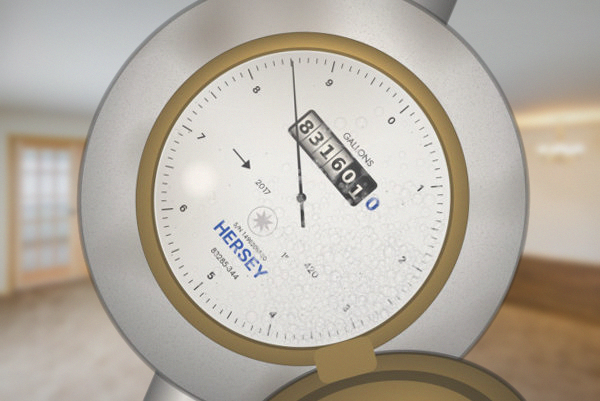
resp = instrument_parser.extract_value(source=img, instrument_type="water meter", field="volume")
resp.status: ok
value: 8316008.5 gal
